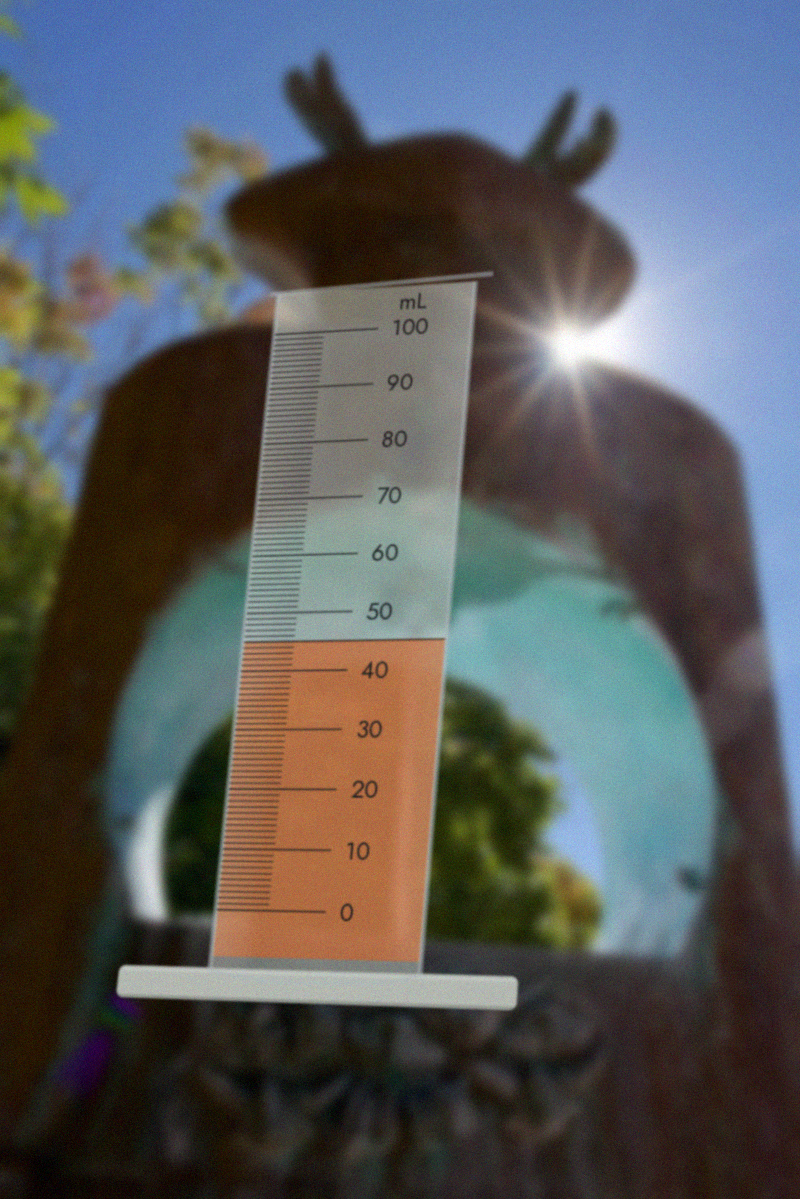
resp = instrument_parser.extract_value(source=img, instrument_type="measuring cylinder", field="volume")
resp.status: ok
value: 45 mL
